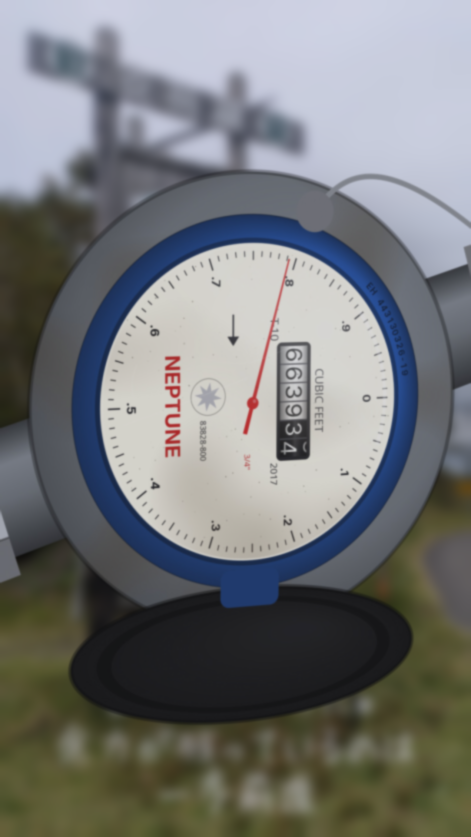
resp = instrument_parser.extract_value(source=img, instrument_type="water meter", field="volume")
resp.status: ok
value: 663933.79 ft³
